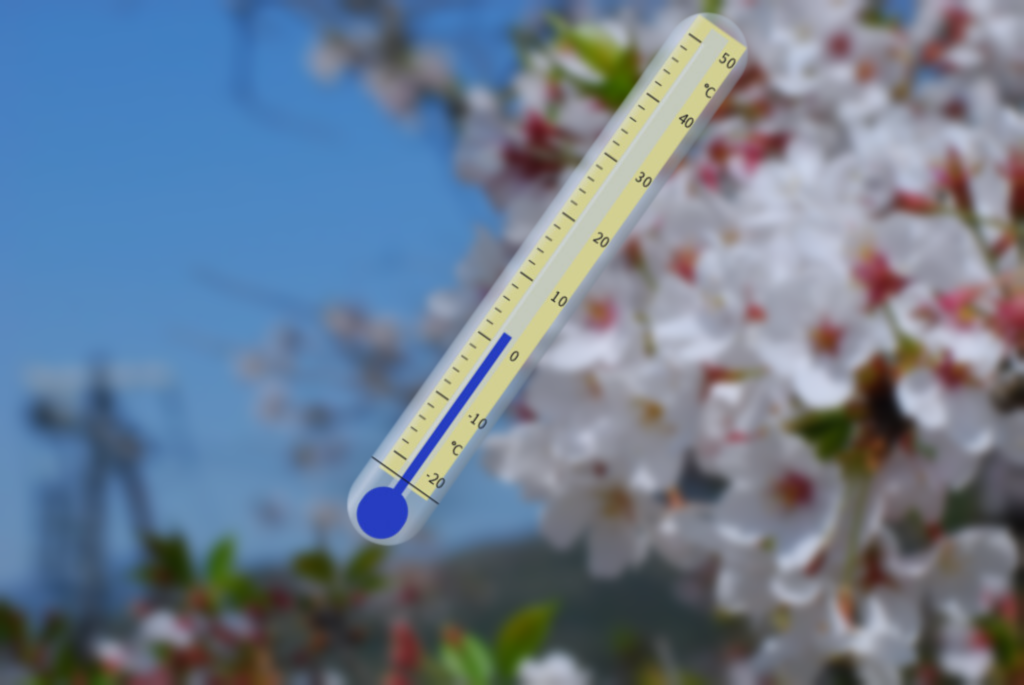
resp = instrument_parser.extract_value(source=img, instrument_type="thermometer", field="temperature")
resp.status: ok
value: 2 °C
